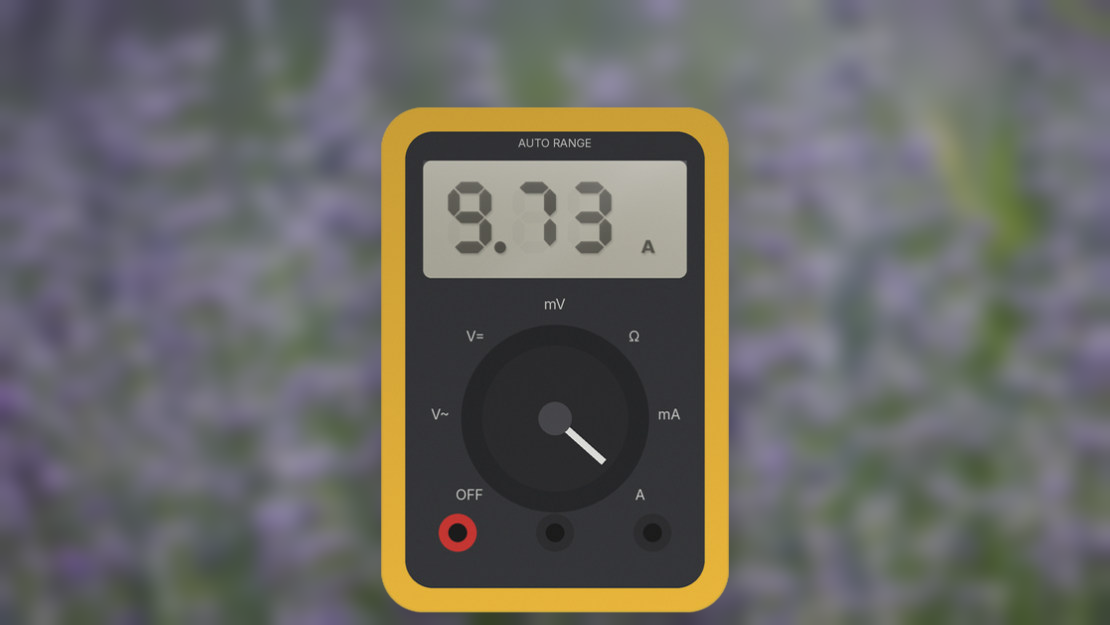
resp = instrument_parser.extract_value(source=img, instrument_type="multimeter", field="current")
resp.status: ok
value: 9.73 A
